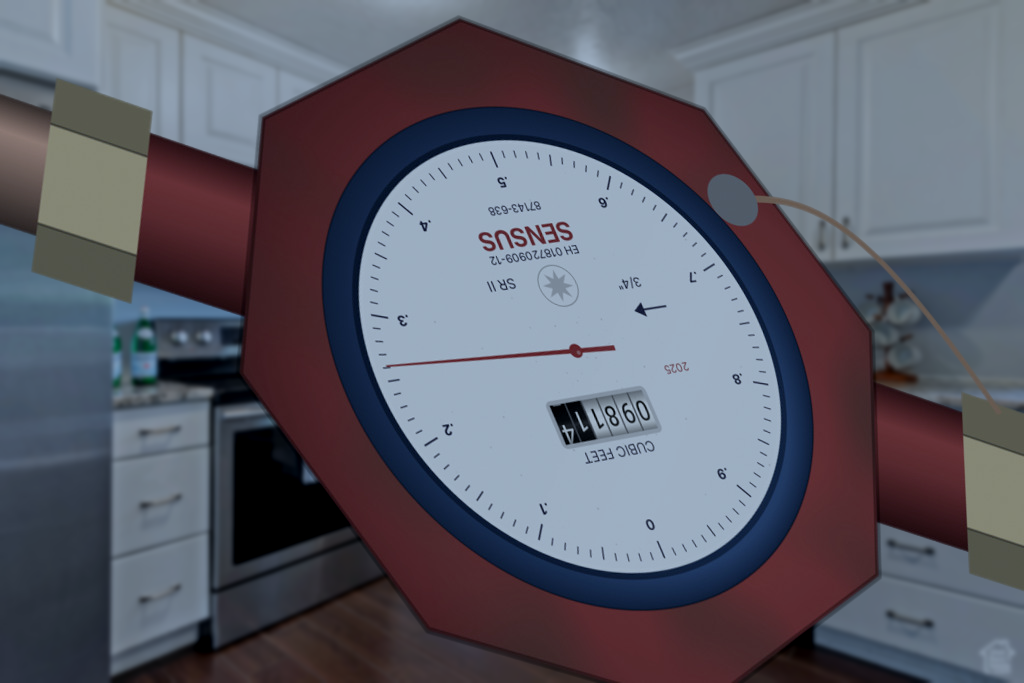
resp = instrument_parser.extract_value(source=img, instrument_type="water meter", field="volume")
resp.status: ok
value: 98114.26 ft³
